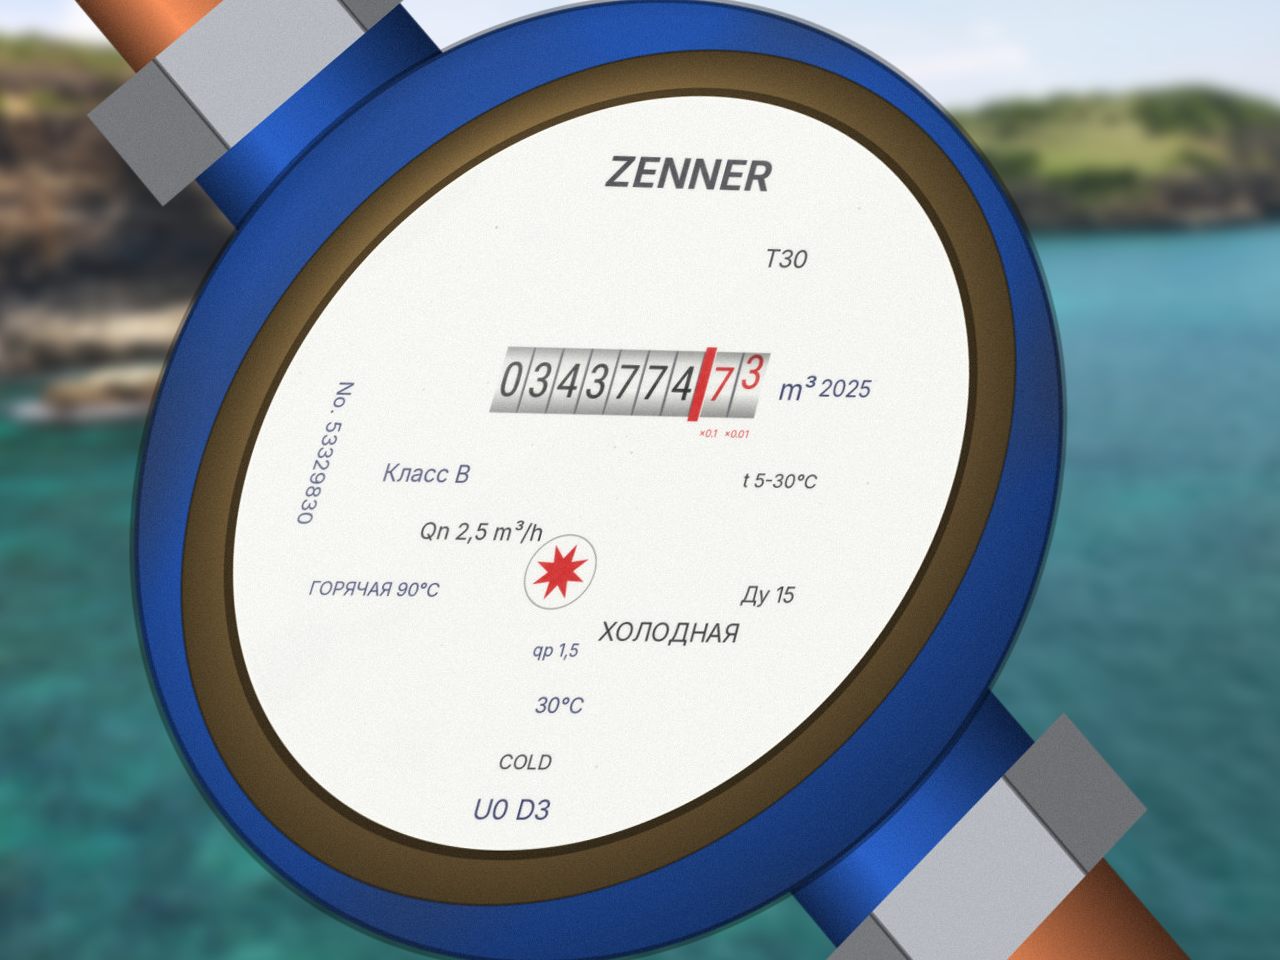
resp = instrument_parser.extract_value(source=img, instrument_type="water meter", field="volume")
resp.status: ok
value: 343774.73 m³
